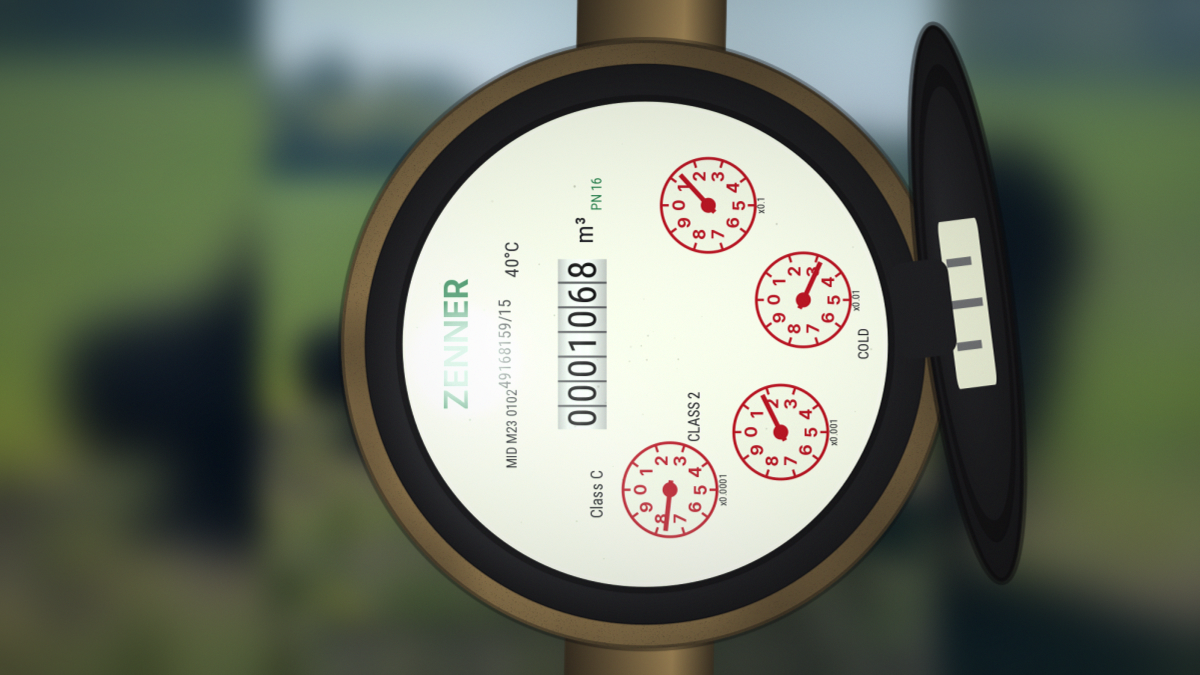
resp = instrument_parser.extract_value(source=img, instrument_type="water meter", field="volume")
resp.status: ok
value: 1068.1317 m³
